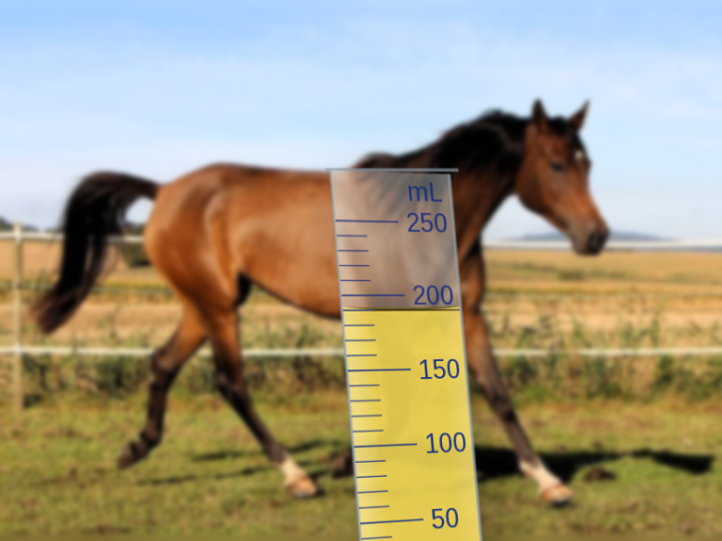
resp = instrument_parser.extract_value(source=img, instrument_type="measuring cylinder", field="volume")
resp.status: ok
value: 190 mL
